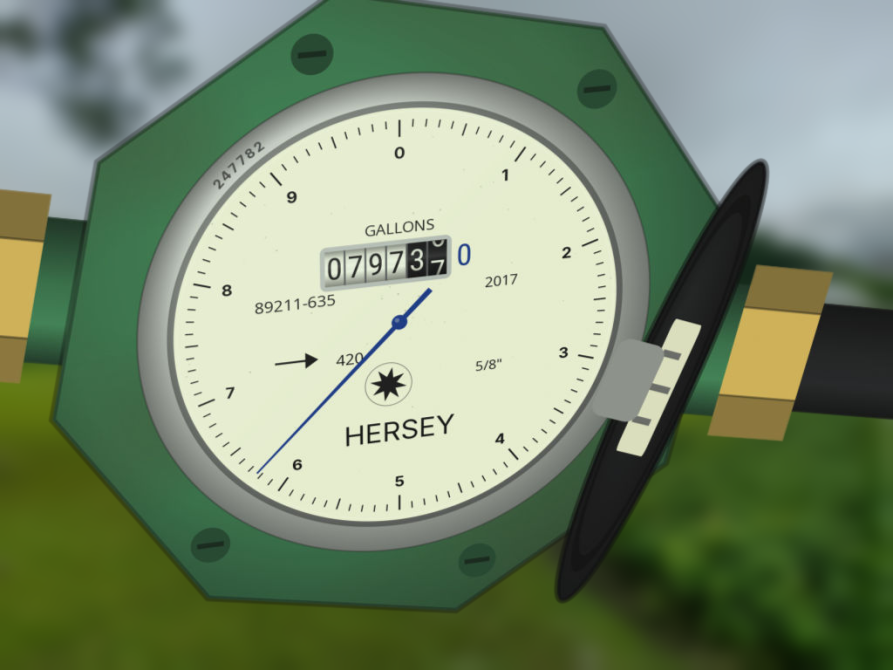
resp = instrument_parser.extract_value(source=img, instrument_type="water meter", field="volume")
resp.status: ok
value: 797366.2 gal
